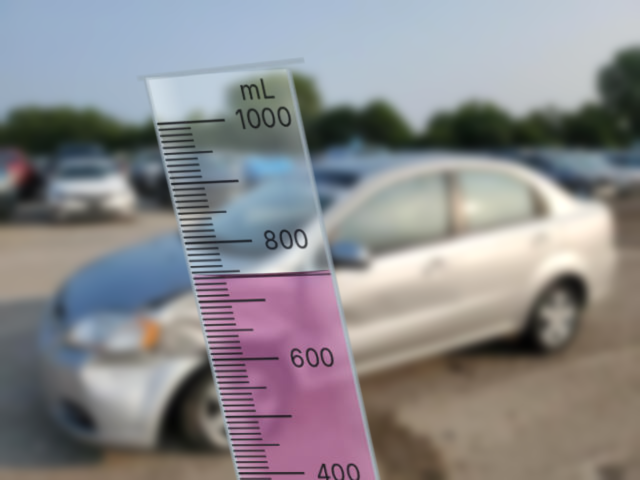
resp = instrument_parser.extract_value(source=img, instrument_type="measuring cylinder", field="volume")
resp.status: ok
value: 740 mL
